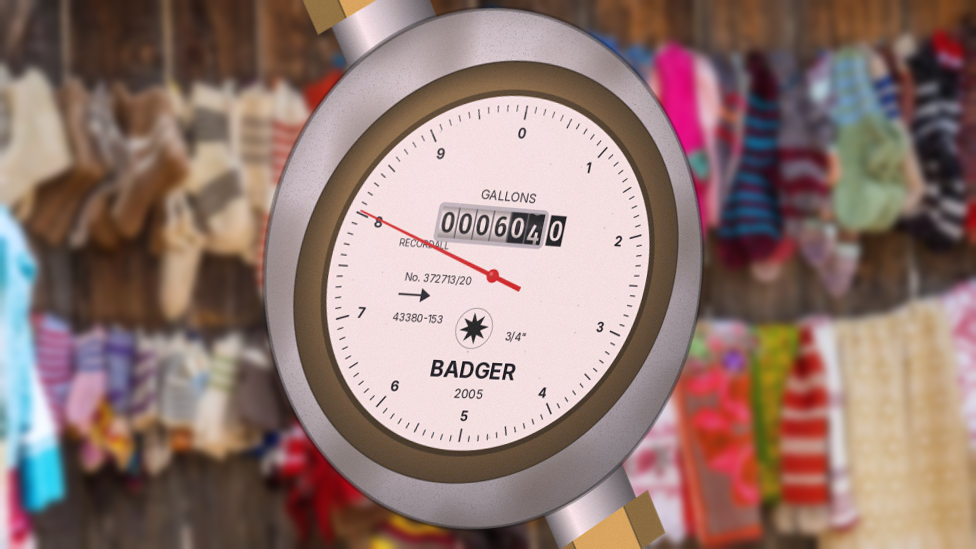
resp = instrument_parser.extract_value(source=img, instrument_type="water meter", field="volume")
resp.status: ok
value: 6038.0 gal
